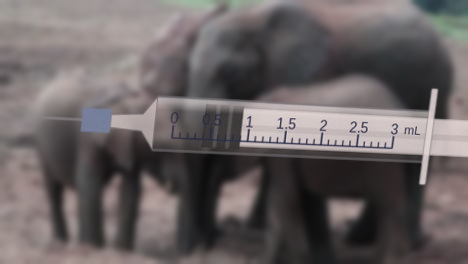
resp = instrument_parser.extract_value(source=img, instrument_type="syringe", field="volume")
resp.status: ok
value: 0.4 mL
